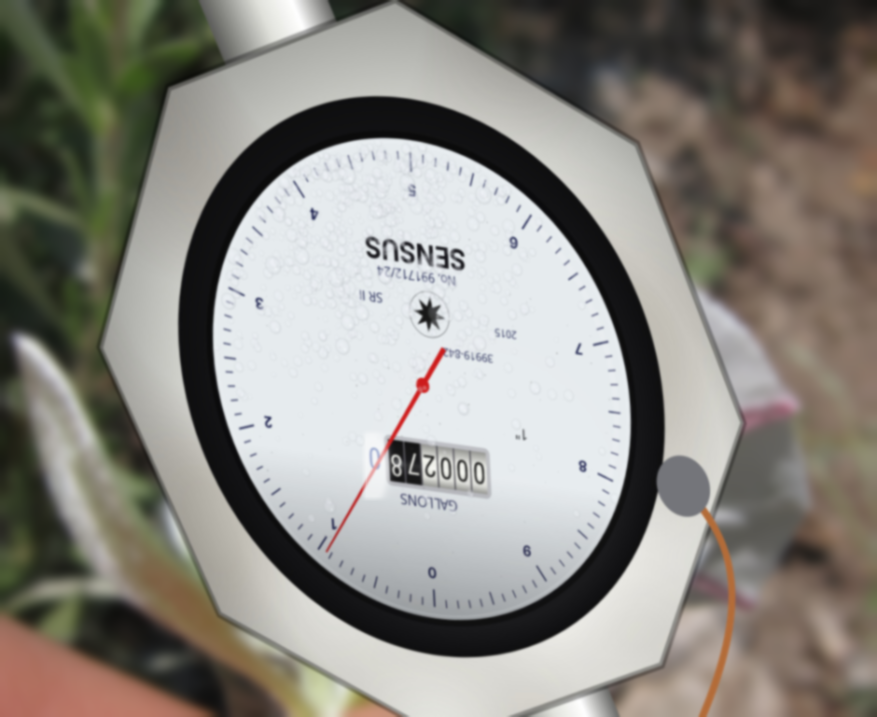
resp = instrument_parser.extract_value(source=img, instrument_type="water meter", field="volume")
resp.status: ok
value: 2780.9 gal
